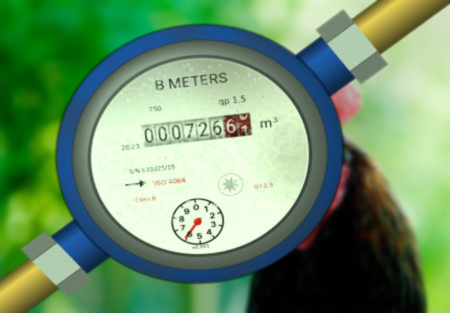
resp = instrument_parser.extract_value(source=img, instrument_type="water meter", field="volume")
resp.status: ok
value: 726.606 m³
